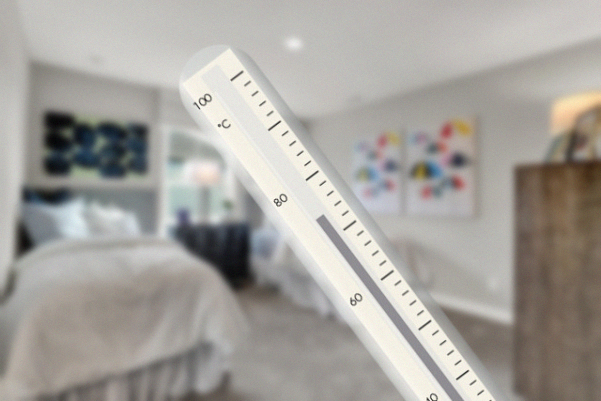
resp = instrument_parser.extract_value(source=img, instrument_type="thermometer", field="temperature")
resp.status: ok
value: 74 °C
